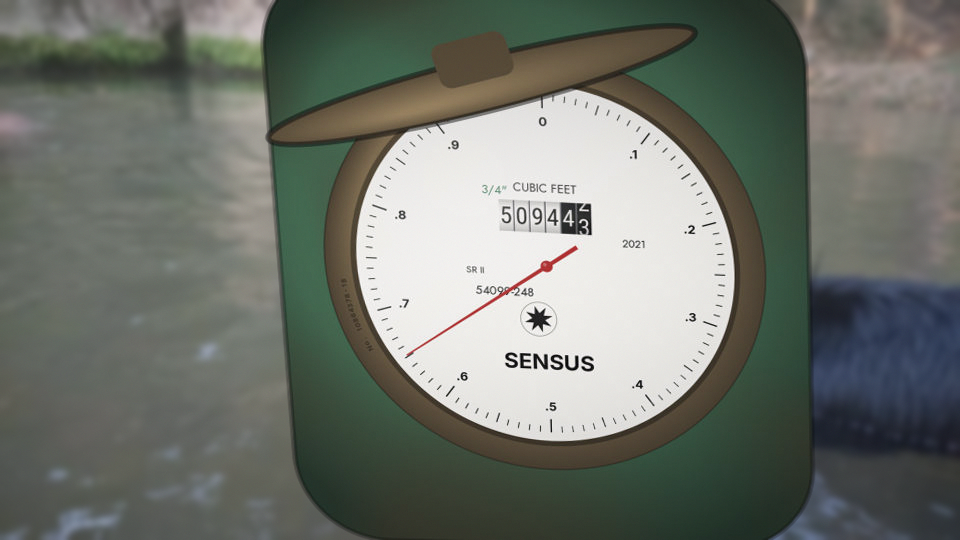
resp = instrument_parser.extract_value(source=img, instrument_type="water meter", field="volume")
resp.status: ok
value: 509442.65 ft³
